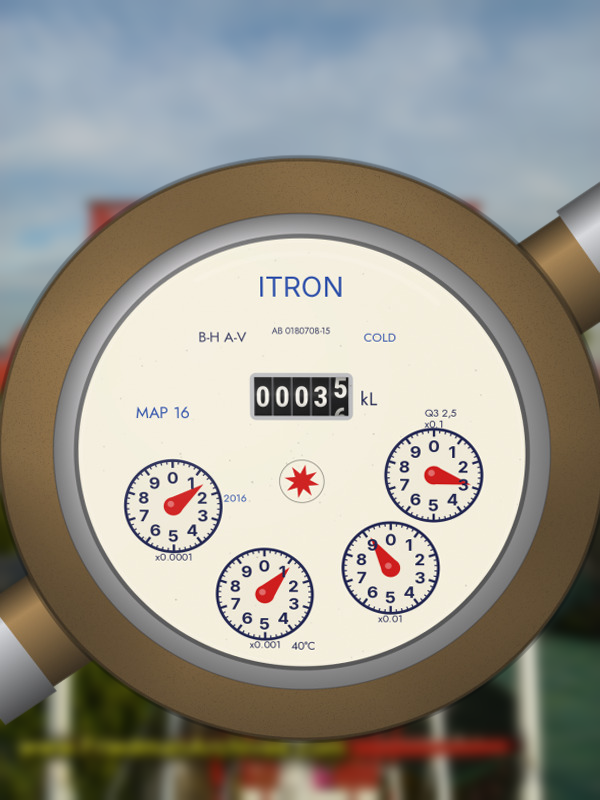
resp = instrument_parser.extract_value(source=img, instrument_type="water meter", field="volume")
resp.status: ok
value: 35.2911 kL
